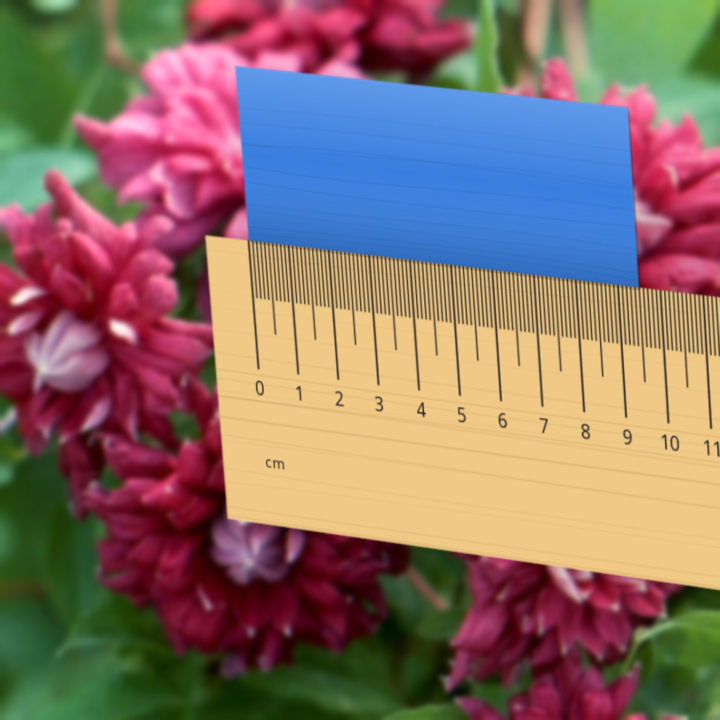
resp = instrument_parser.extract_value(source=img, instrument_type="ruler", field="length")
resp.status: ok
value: 9.5 cm
